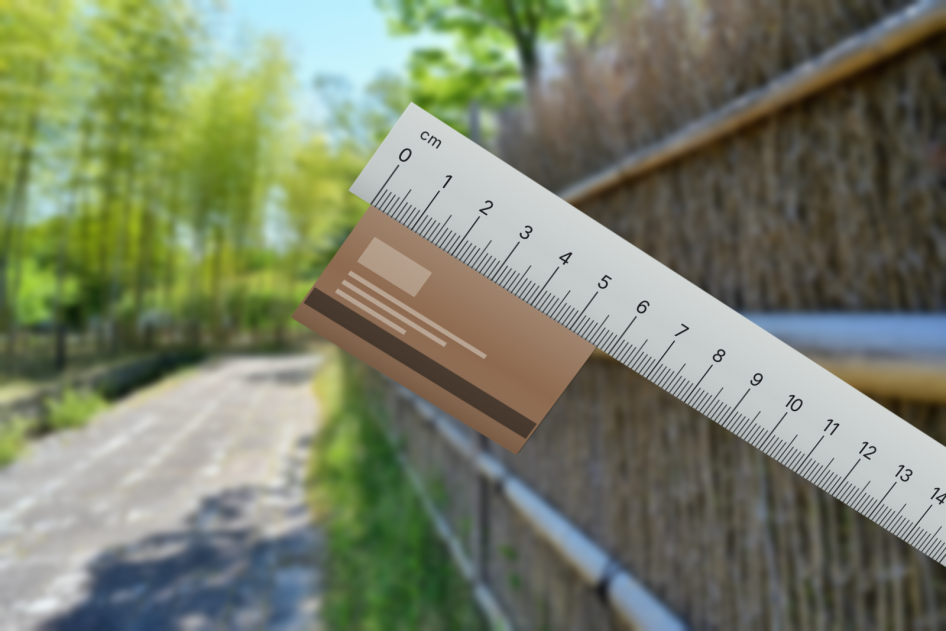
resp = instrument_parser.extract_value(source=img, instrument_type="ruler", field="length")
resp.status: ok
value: 5.7 cm
